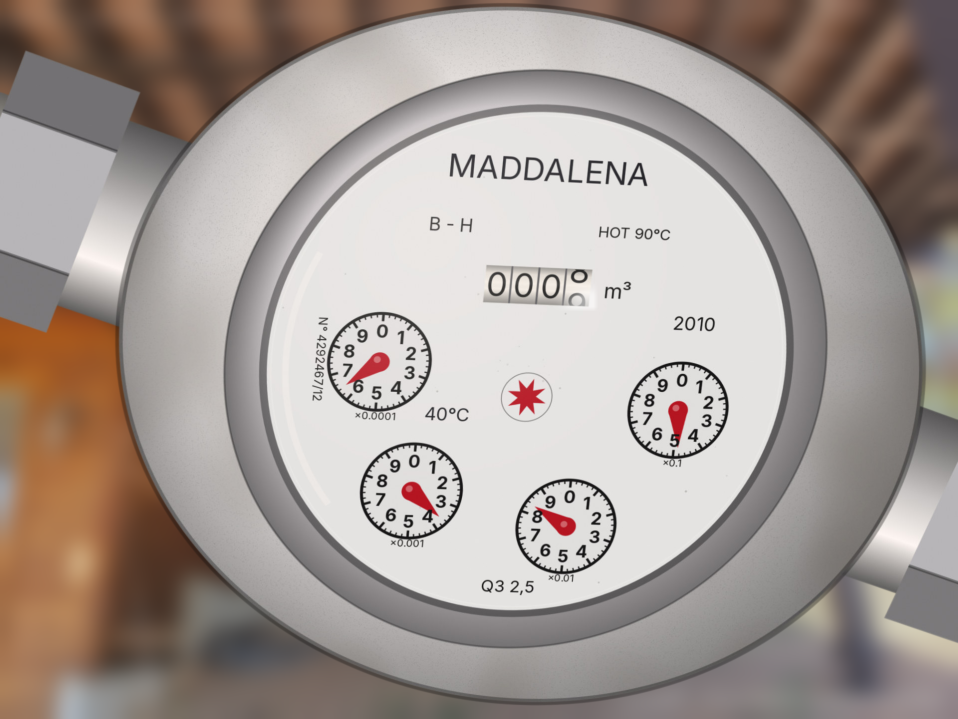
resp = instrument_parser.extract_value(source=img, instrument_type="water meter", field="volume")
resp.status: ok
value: 8.4836 m³
